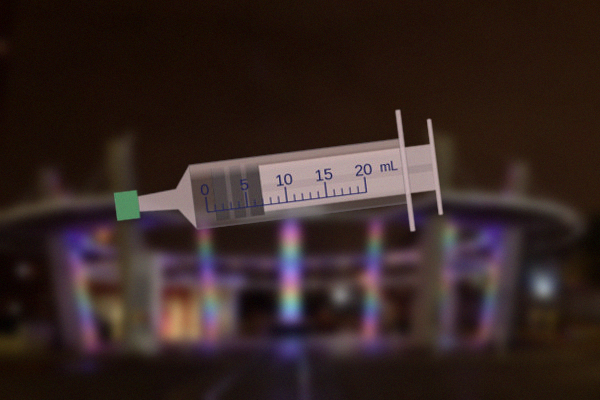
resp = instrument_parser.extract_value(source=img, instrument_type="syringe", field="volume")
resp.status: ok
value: 1 mL
